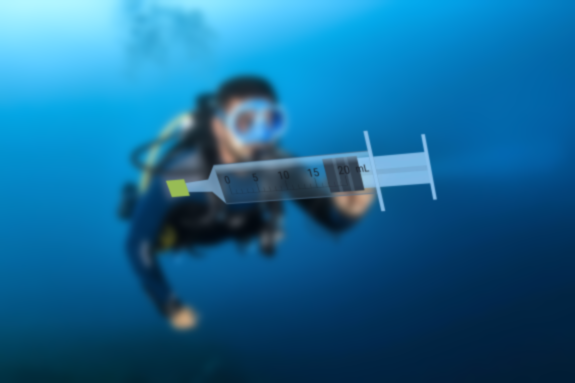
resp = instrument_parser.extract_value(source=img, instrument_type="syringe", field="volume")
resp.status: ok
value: 17 mL
